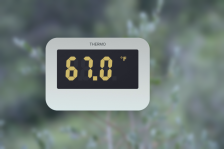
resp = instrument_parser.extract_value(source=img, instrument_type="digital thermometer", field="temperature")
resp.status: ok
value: 67.0 °F
